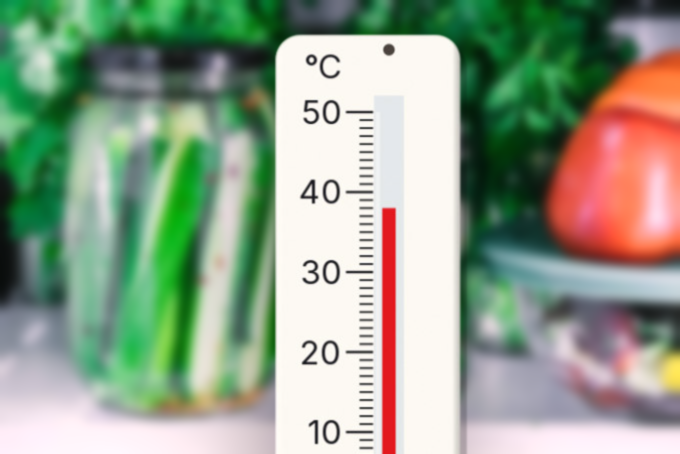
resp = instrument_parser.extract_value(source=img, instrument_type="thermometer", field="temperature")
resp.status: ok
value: 38 °C
